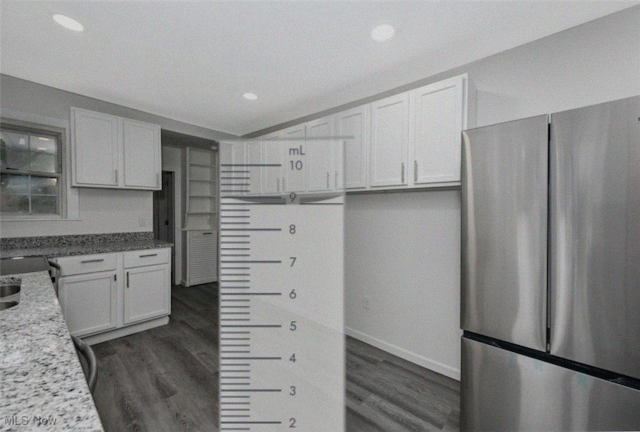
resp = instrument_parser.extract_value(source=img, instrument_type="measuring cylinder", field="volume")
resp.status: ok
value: 8.8 mL
